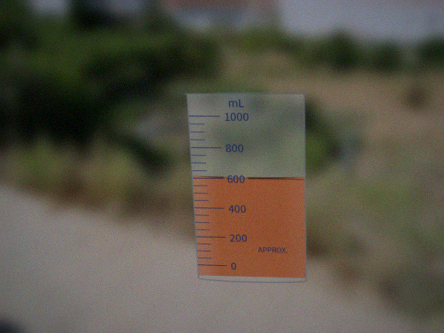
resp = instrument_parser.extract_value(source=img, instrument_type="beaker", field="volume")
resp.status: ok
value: 600 mL
